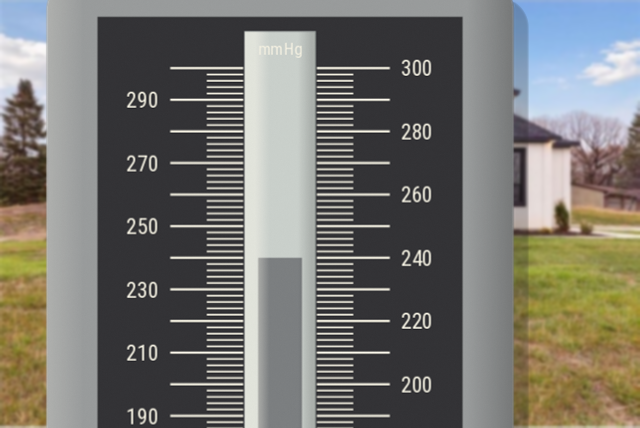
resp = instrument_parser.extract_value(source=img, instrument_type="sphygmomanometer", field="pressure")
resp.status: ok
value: 240 mmHg
